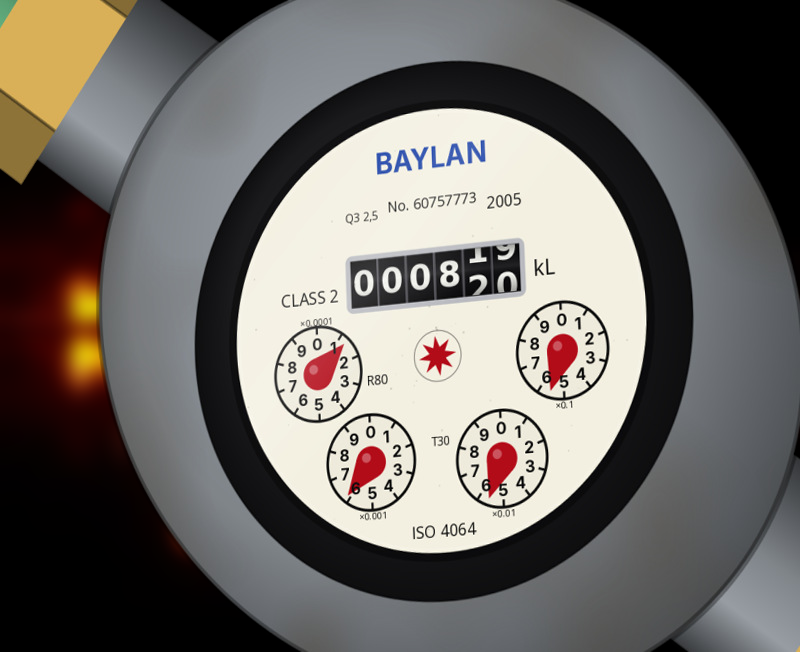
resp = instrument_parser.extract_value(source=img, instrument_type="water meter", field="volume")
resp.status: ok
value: 819.5561 kL
